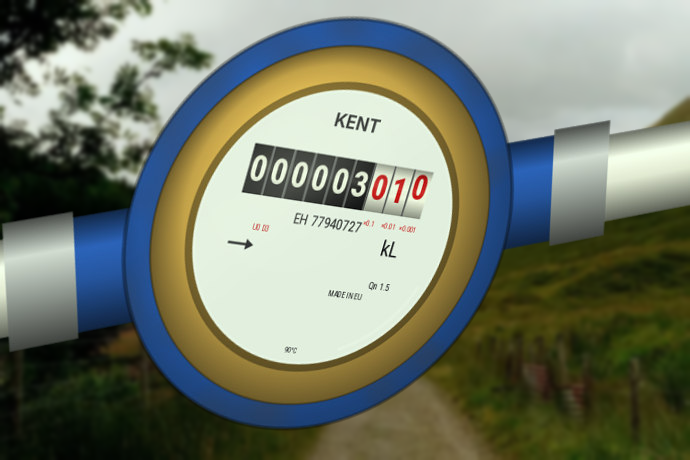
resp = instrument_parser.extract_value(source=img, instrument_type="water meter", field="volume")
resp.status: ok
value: 3.010 kL
